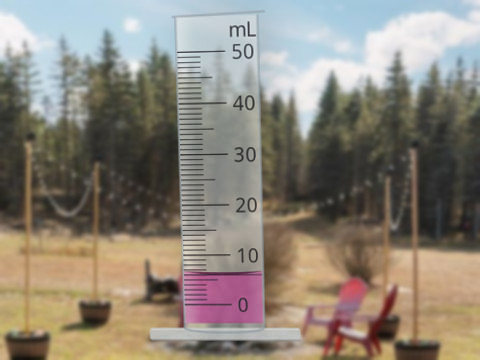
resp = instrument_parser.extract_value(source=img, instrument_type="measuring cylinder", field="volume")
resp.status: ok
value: 6 mL
